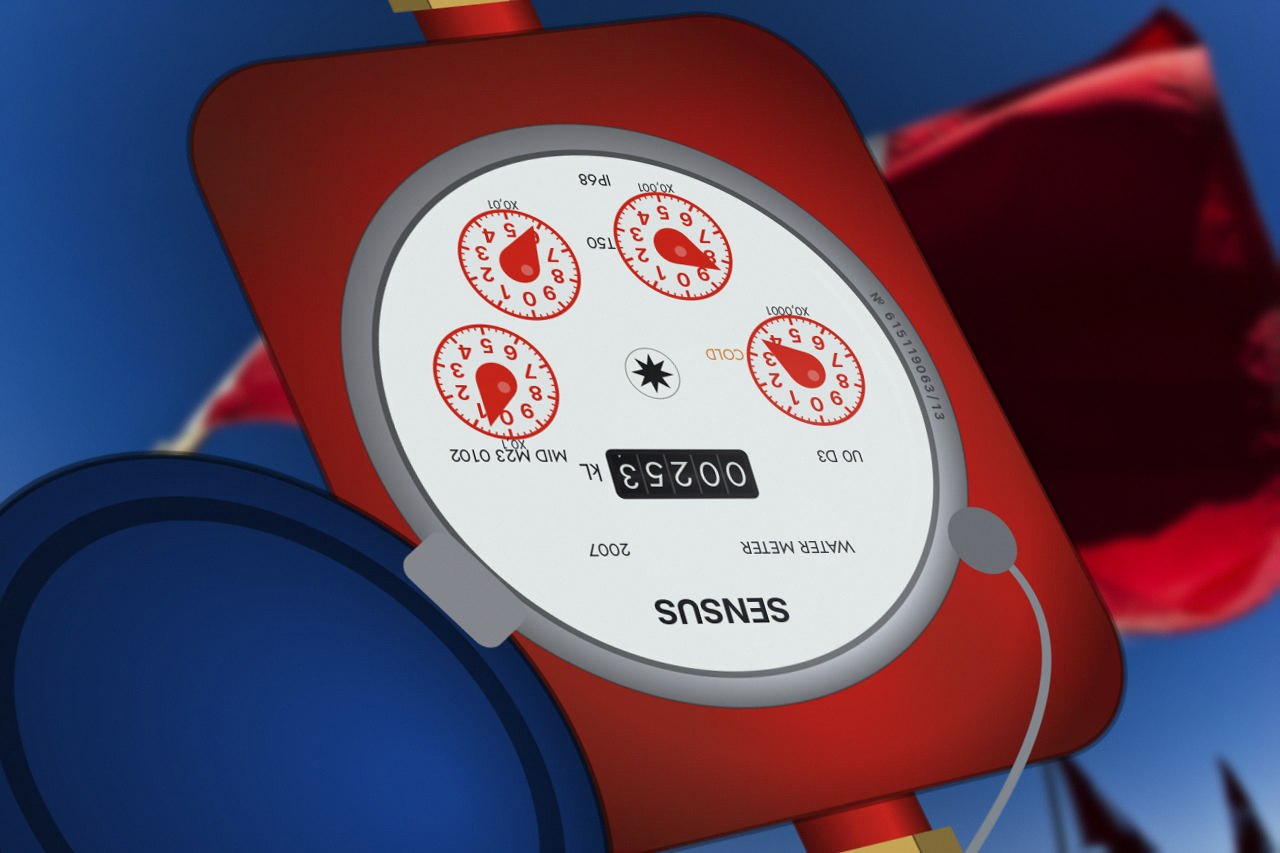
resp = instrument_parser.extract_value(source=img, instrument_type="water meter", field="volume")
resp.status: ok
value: 253.0583 kL
